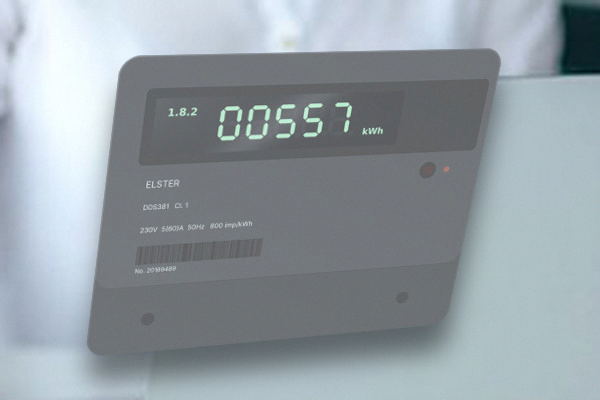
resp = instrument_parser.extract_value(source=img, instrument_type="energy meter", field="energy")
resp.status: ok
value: 557 kWh
